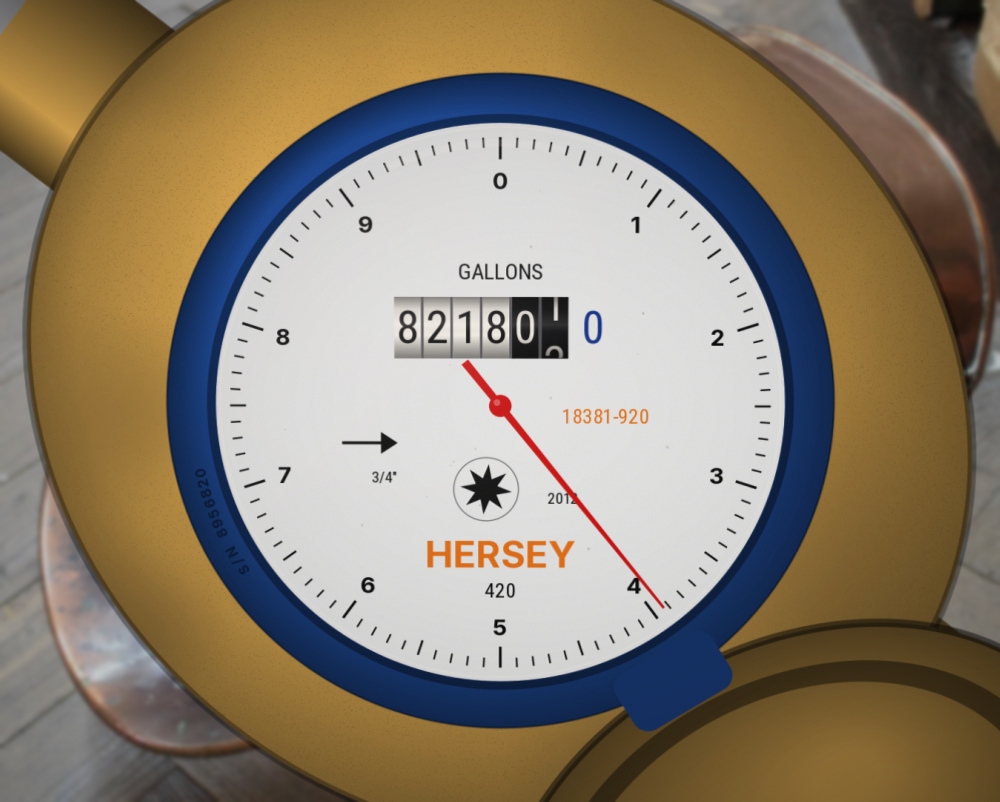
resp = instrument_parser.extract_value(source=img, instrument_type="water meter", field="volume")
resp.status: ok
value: 8218013.9 gal
